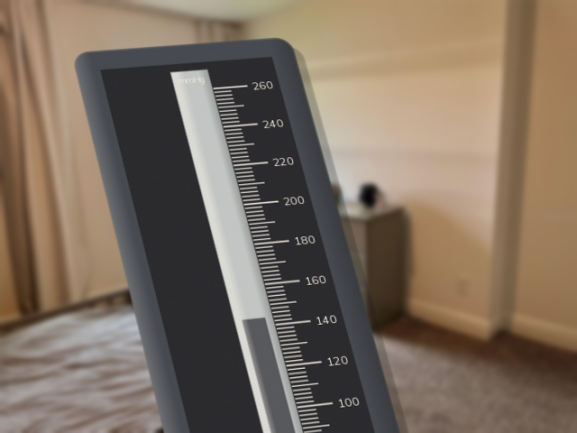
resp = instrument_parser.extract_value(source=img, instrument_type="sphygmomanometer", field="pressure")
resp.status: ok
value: 144 mmHg
